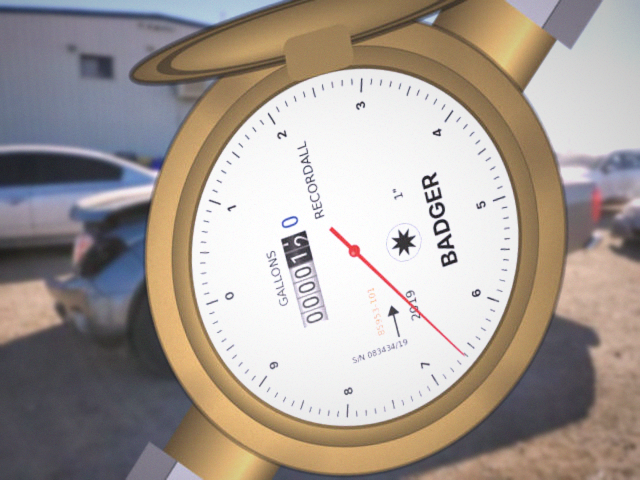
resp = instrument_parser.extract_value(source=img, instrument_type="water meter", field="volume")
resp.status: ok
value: 116.6 gal
